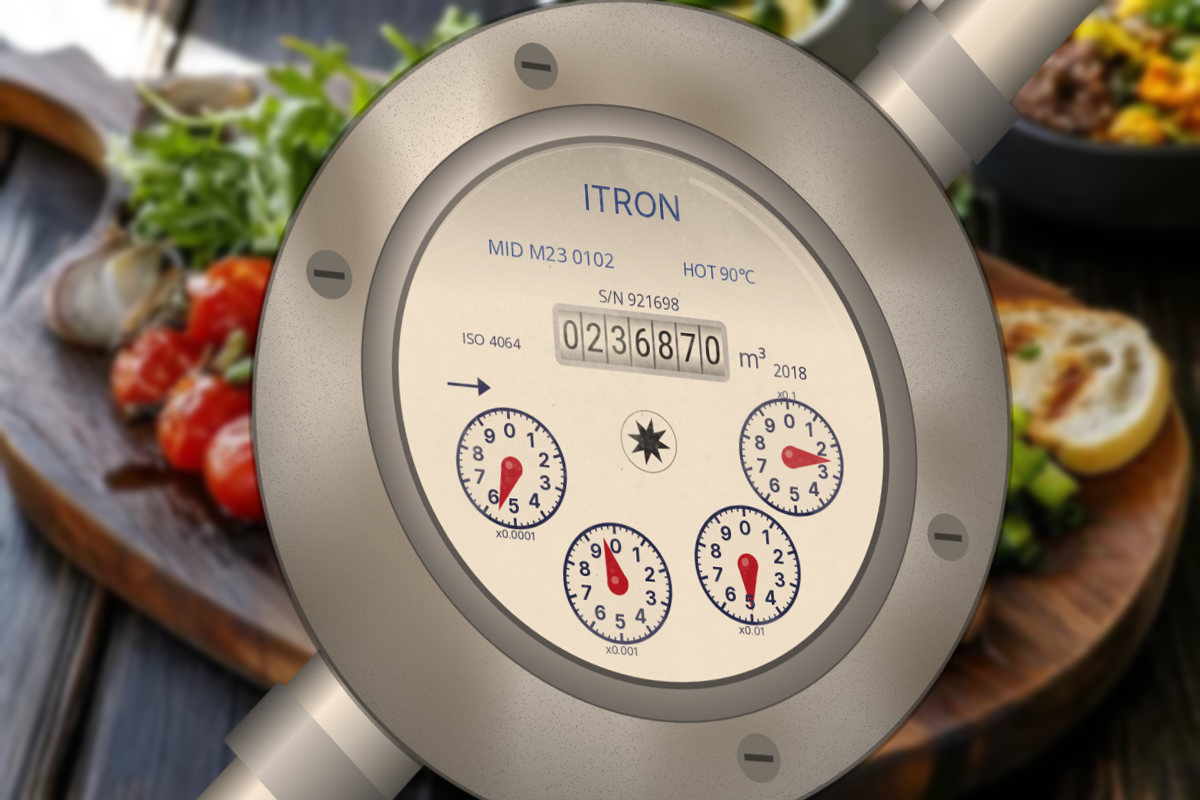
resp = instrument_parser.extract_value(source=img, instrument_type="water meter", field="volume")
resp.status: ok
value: 236870.2495 m³
